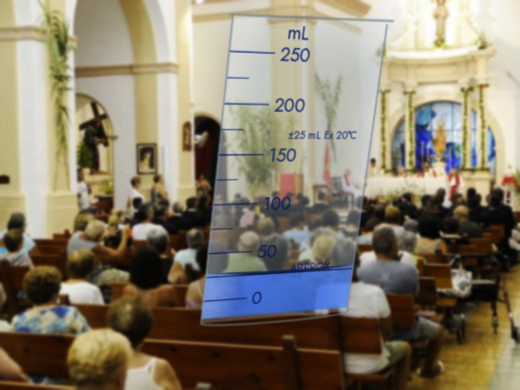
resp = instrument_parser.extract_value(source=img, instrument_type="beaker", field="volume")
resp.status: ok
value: 25 mL
